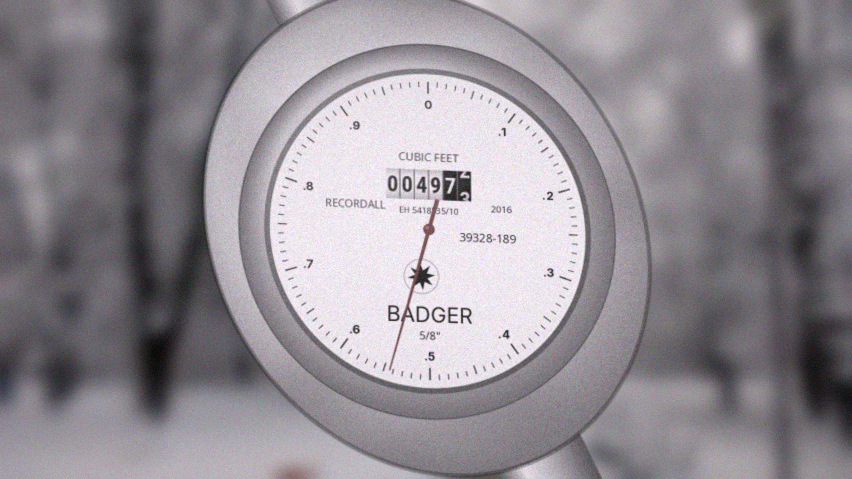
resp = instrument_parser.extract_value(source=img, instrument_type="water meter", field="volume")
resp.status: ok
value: 4972.54 ft³
